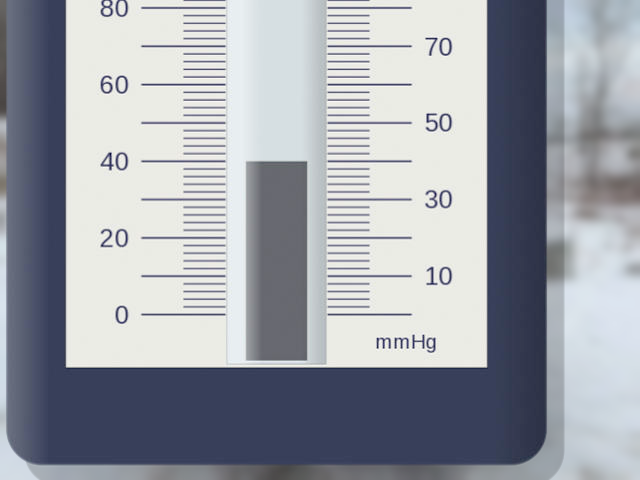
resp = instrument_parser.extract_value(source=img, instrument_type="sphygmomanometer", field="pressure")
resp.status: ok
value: 40 mmHg
